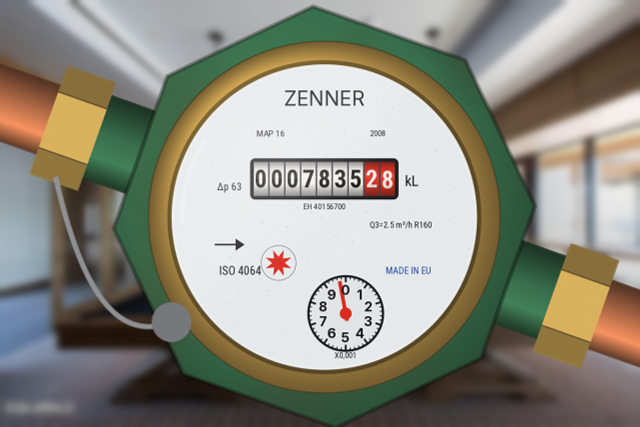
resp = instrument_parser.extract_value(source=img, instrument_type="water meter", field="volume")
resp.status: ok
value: 7835.279 kL
